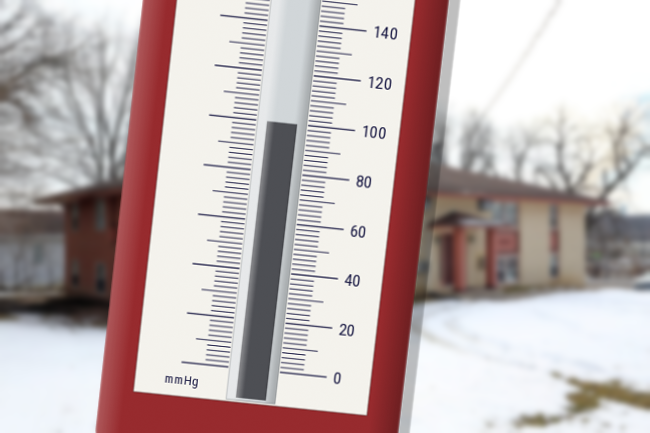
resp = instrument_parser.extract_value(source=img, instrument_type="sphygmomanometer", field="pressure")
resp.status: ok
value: 100 mmHg
